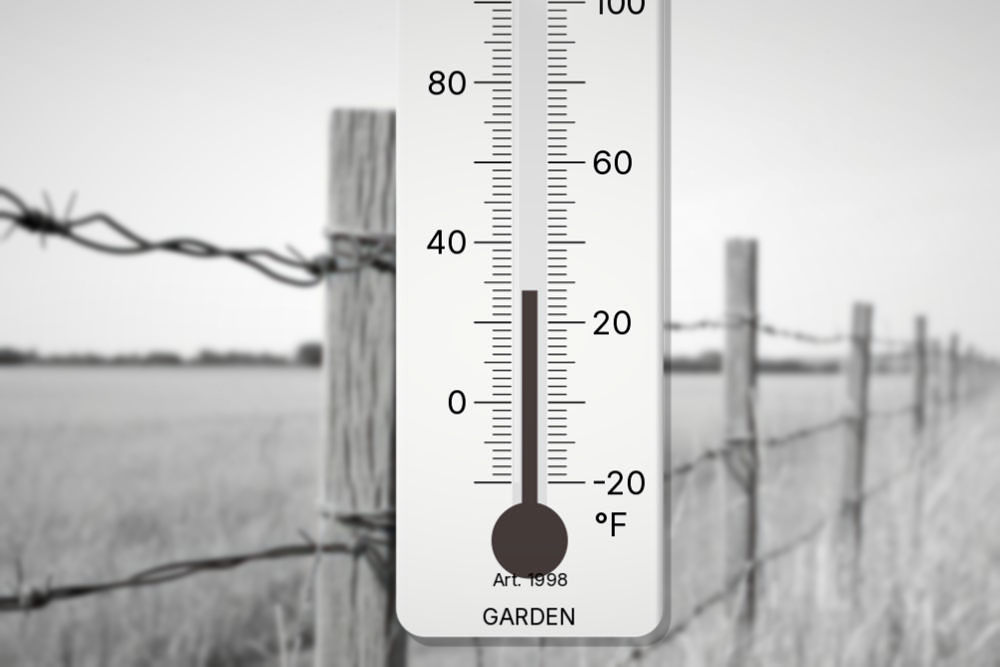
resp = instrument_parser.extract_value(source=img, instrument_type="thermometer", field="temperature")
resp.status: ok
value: 28 °F
